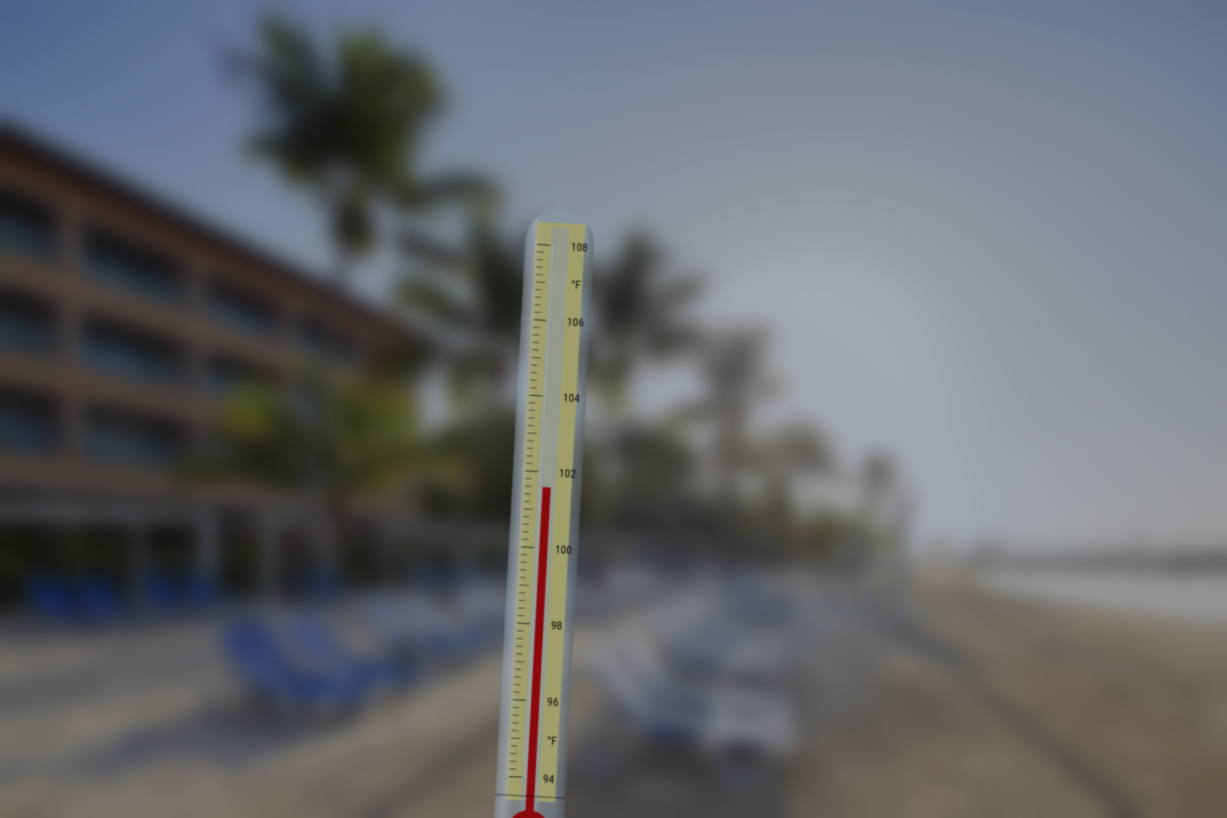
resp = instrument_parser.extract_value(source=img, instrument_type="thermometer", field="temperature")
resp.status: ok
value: 101.6 °F
